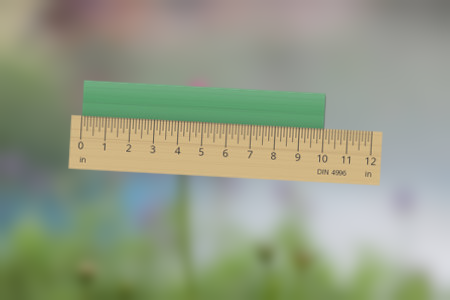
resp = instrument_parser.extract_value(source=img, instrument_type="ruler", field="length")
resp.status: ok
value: 10 in
